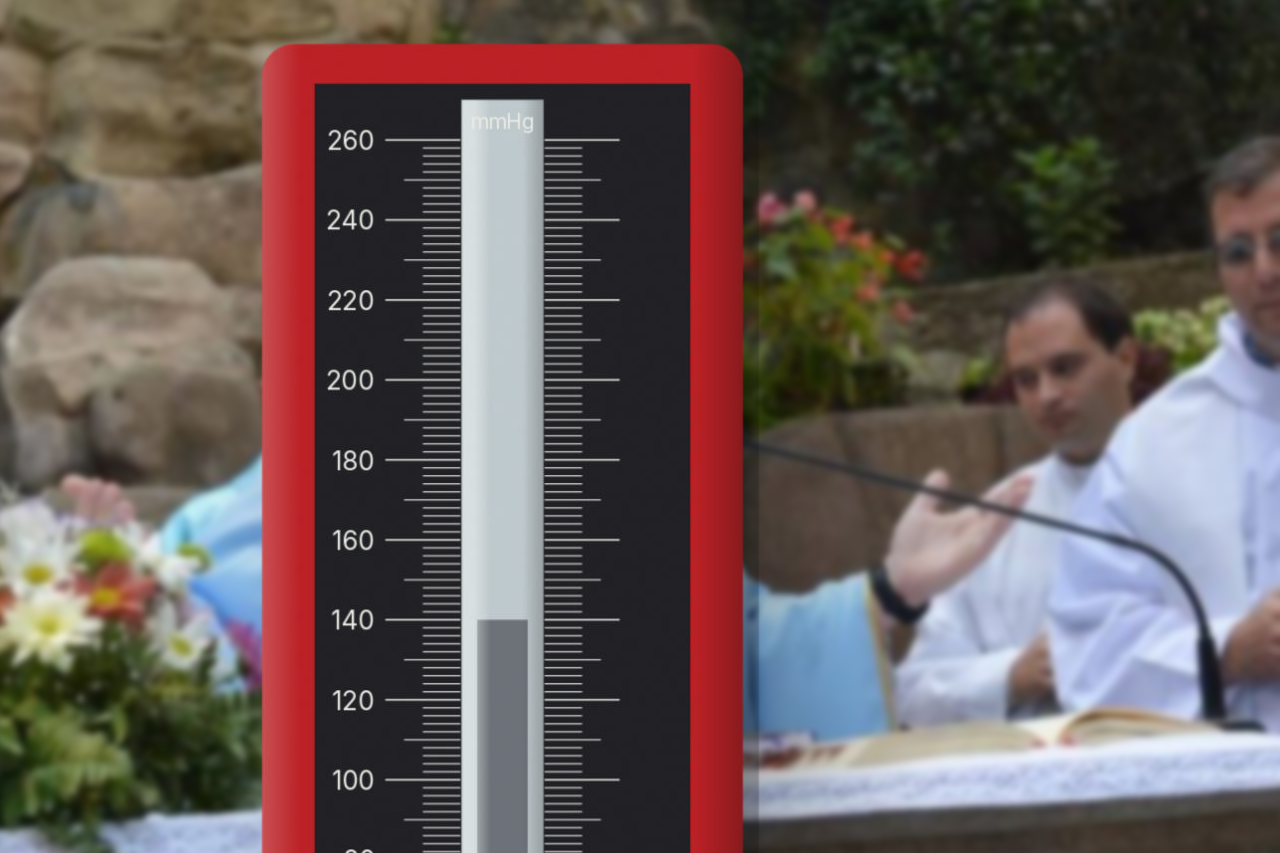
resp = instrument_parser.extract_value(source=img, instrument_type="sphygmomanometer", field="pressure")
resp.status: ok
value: 140 mmHg
